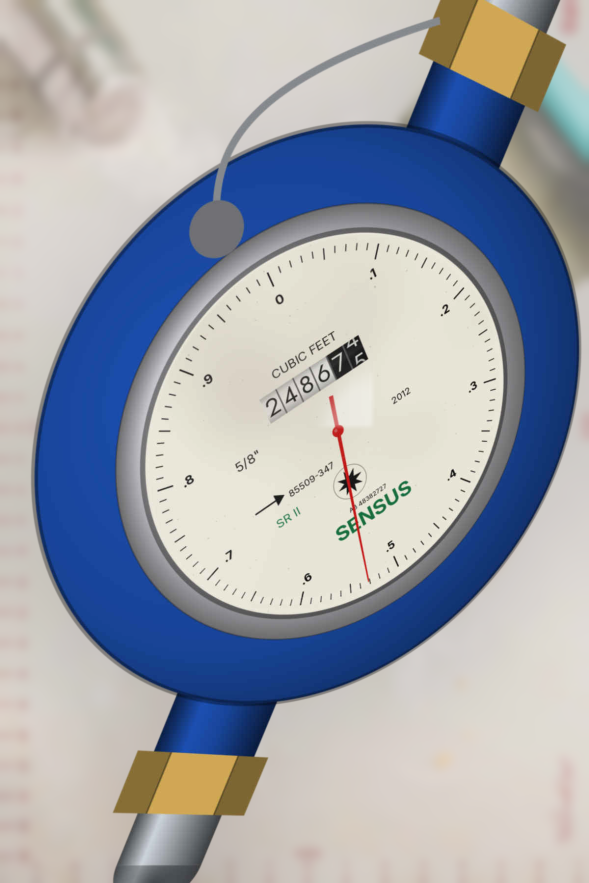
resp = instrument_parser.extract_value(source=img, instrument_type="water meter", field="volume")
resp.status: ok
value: 248674.53 ft³
